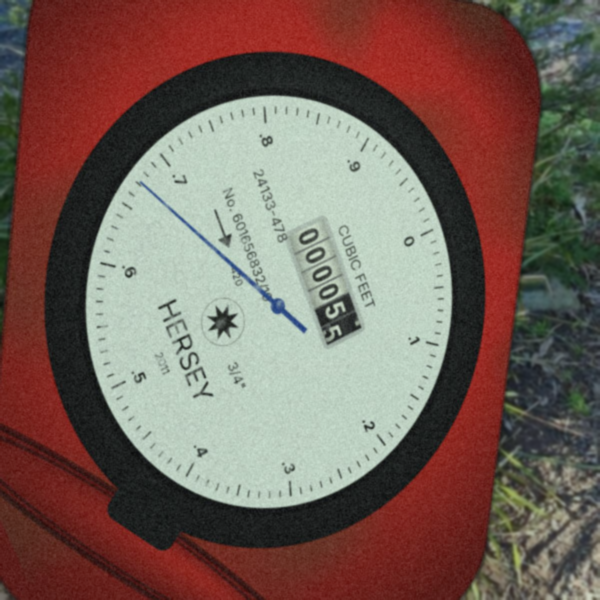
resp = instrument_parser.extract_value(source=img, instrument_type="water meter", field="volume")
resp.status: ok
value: 54.67 ft³
